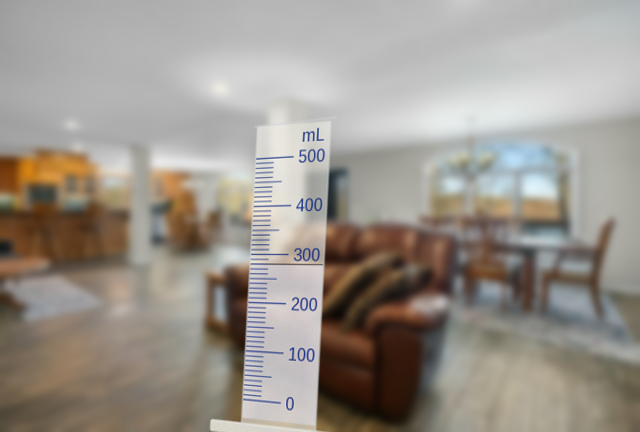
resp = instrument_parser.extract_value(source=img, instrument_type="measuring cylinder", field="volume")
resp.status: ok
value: 280 mL
